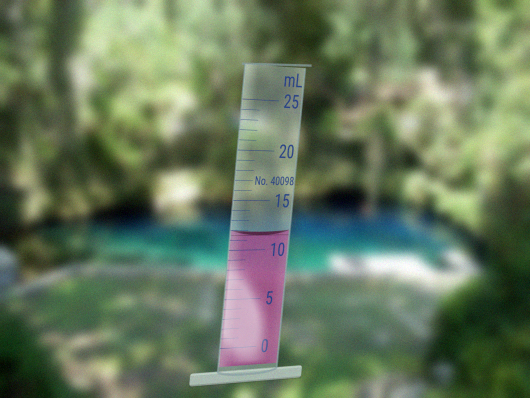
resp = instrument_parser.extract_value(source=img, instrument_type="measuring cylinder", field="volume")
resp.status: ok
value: 11.5 mL
